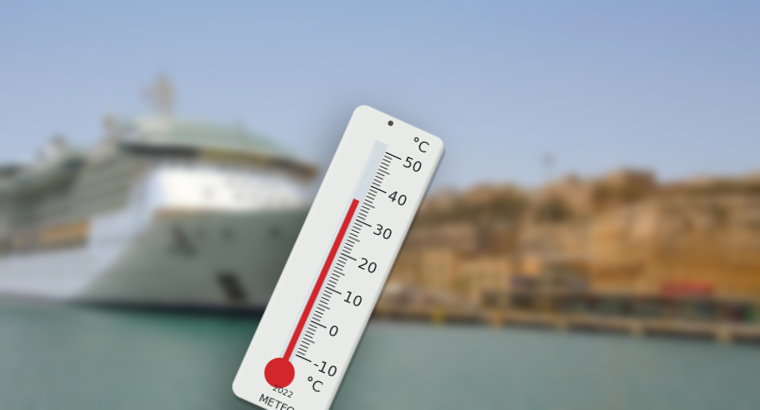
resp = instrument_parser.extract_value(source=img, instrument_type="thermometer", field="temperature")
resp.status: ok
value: 35 °C
